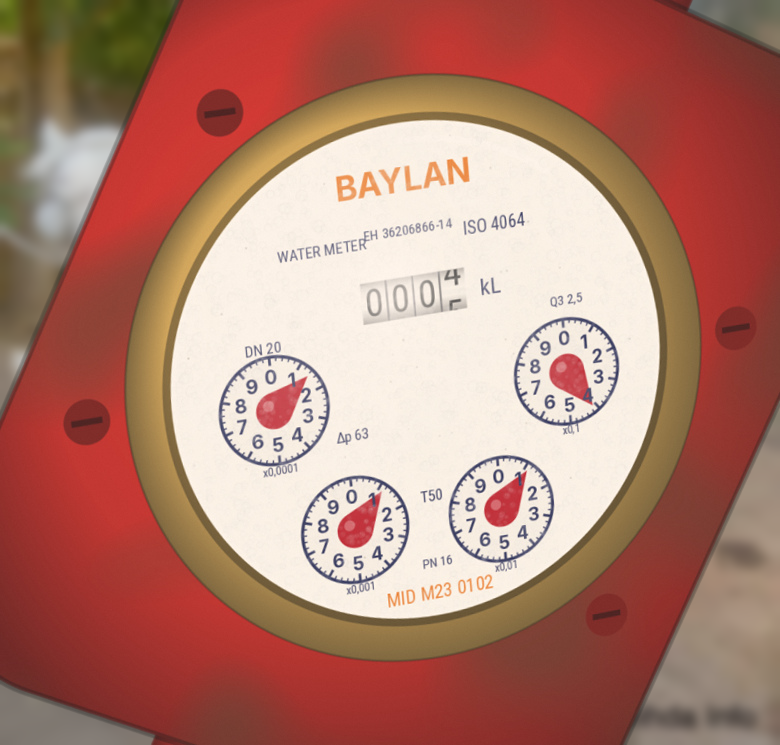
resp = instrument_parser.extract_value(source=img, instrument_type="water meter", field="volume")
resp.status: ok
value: 4.4111 kL
